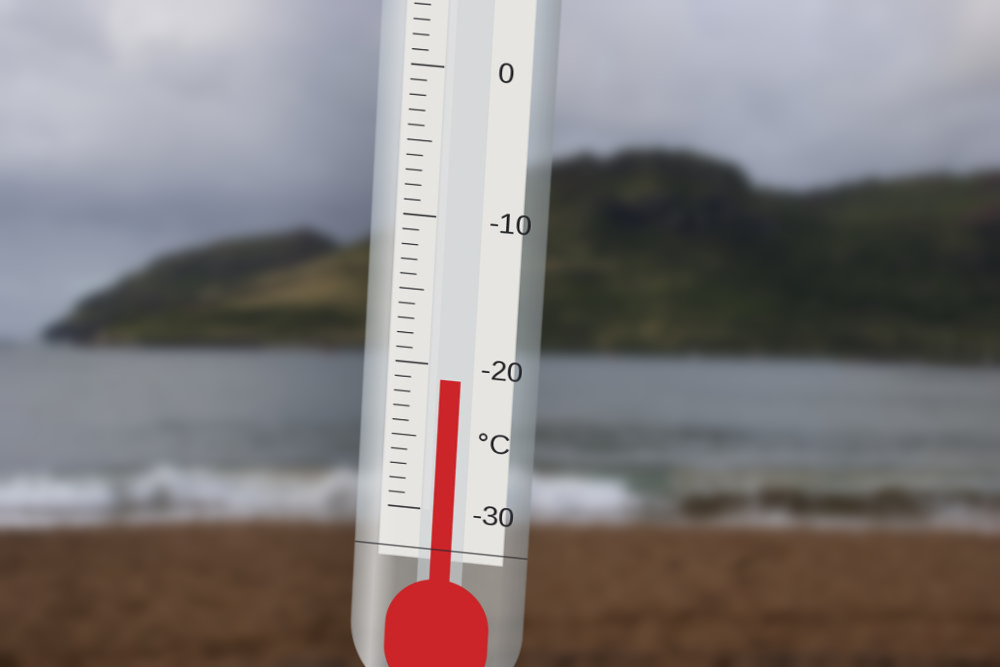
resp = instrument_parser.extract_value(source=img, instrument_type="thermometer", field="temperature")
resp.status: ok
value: -21 °C
